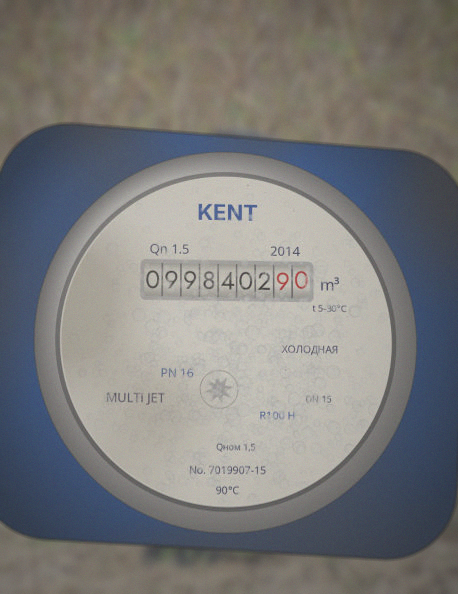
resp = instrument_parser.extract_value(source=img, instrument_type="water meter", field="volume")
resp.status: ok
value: 998402.90 m³
